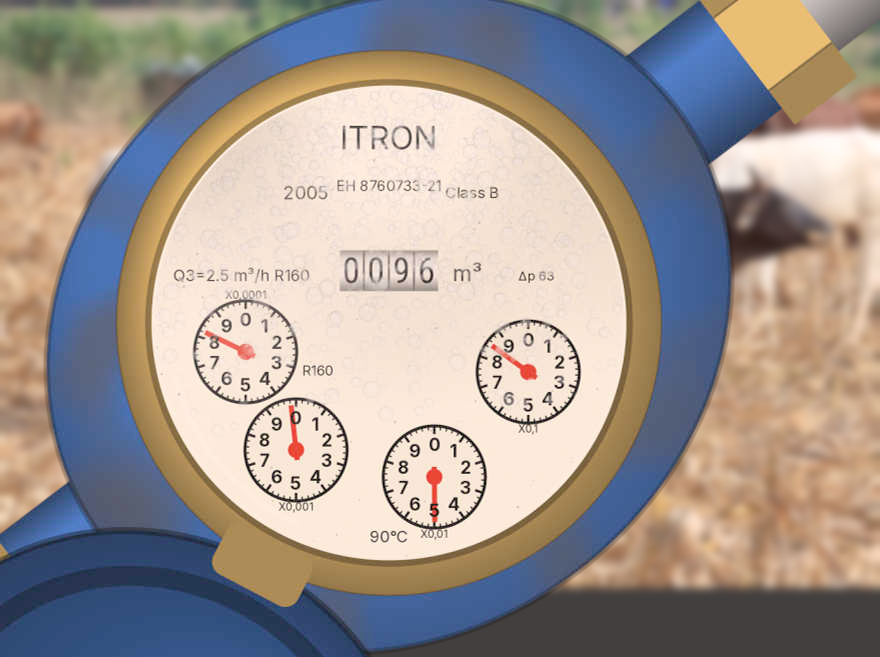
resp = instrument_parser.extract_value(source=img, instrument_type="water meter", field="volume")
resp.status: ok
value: 96.8498 m³
